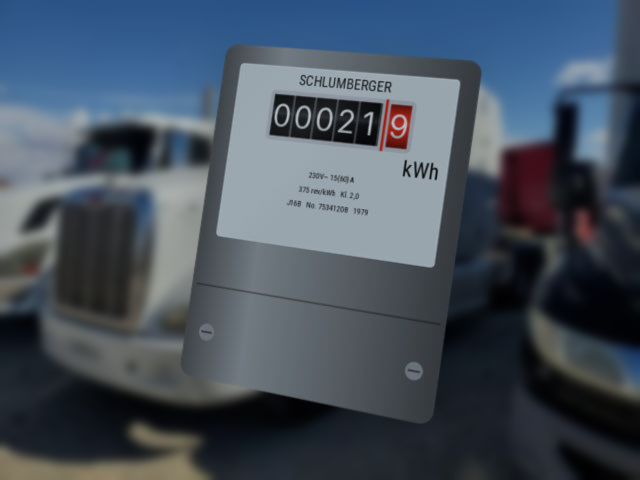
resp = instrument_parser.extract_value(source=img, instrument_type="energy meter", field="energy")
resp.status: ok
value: 21.9 kWh
